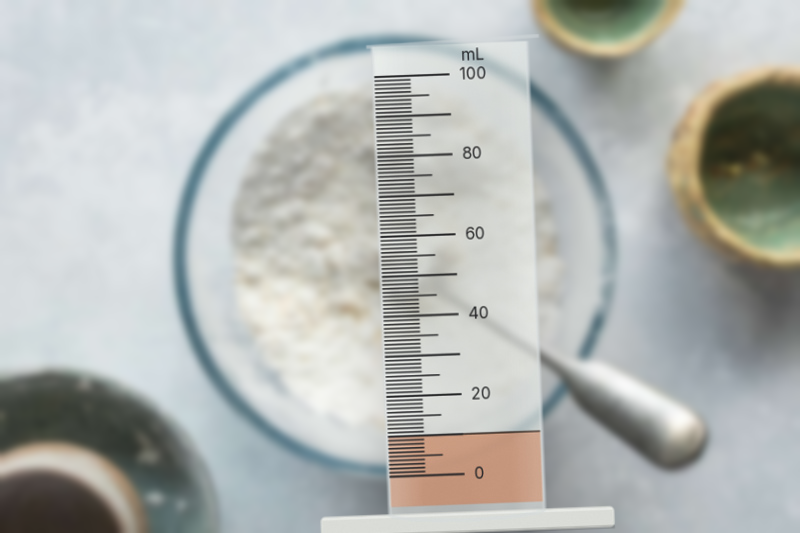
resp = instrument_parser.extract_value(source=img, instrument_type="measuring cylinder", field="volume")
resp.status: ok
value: 10 mL
